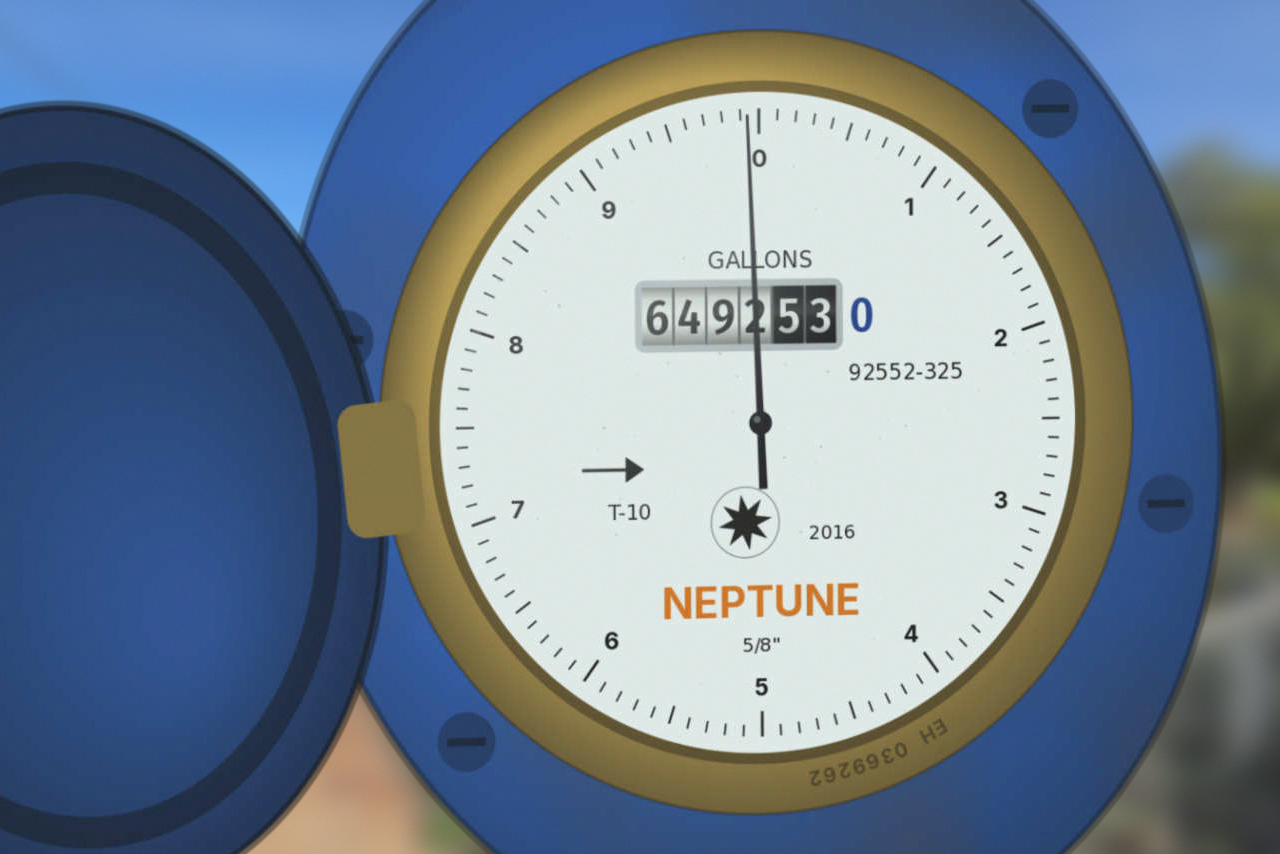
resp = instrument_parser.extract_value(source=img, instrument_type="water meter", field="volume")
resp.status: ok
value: 6492529.9 gal
